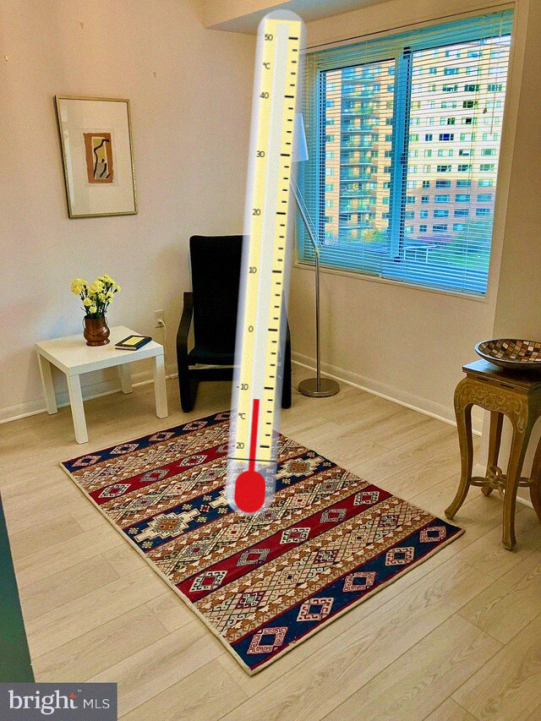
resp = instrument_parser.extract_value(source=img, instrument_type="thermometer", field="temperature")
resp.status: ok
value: -12 °C
